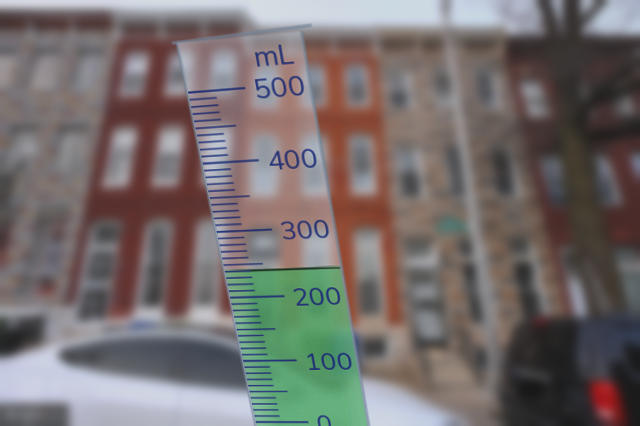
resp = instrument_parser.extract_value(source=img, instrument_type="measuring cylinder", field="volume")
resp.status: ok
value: 240 mL
